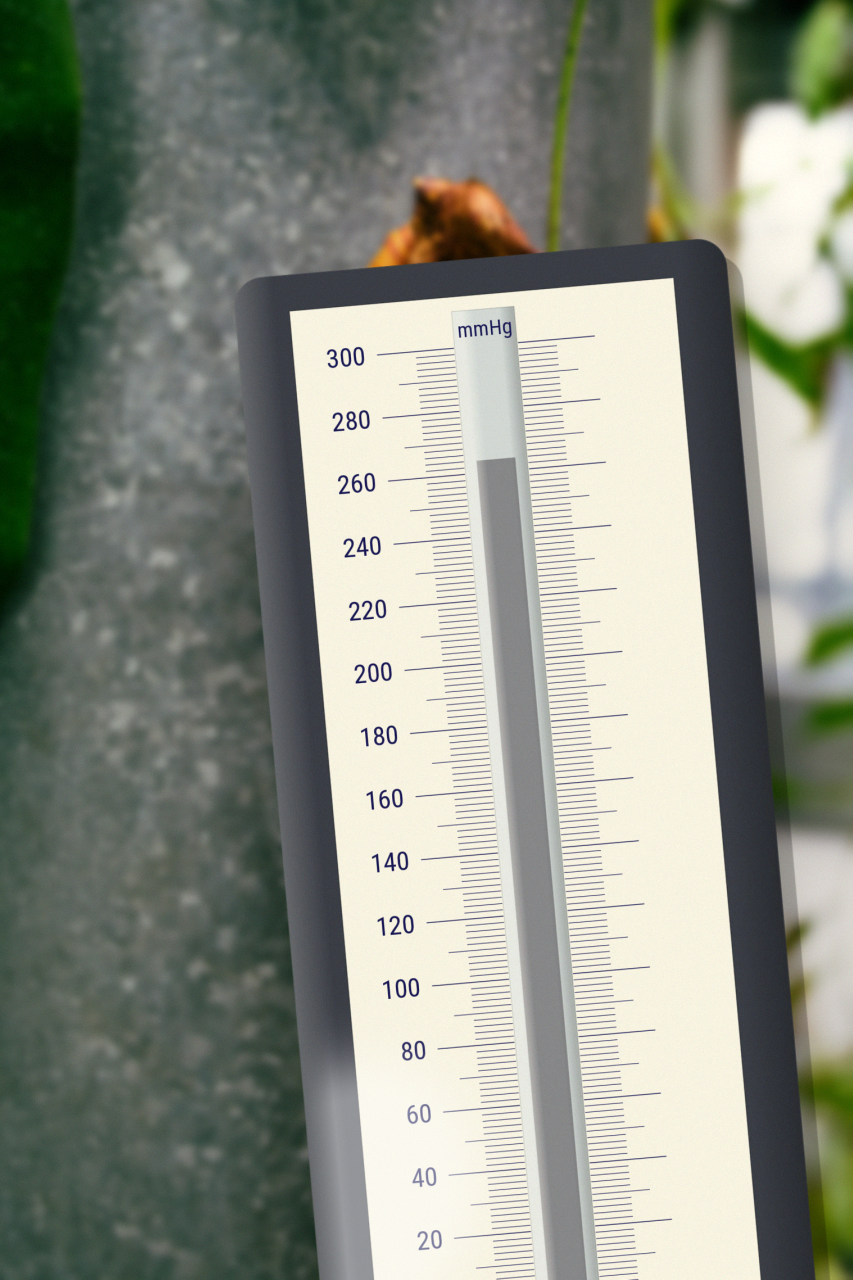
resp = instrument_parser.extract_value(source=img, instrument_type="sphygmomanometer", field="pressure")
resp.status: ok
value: 264 mmHg
